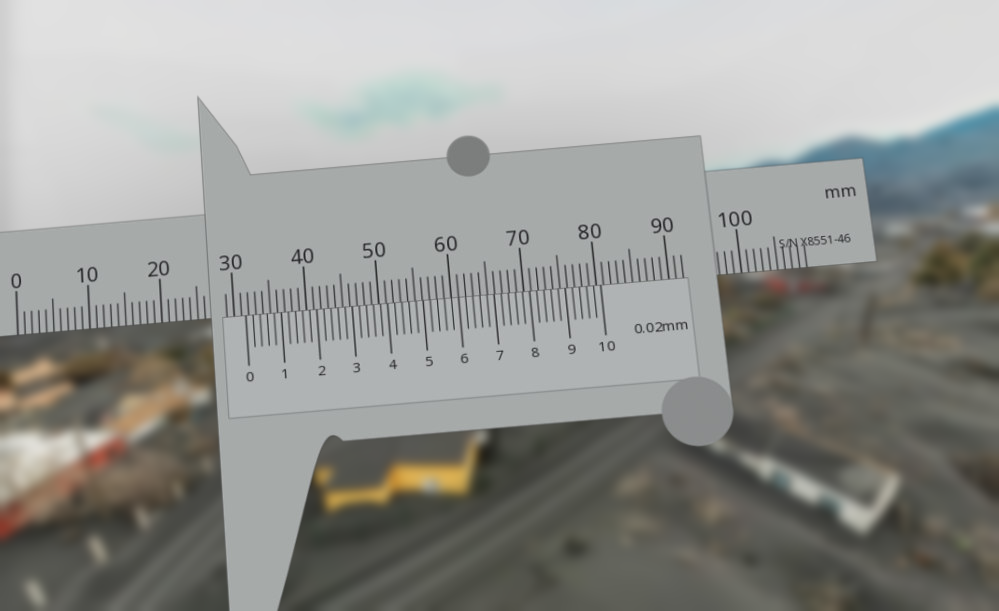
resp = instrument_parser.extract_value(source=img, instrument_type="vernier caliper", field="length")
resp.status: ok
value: 31.6 mm
